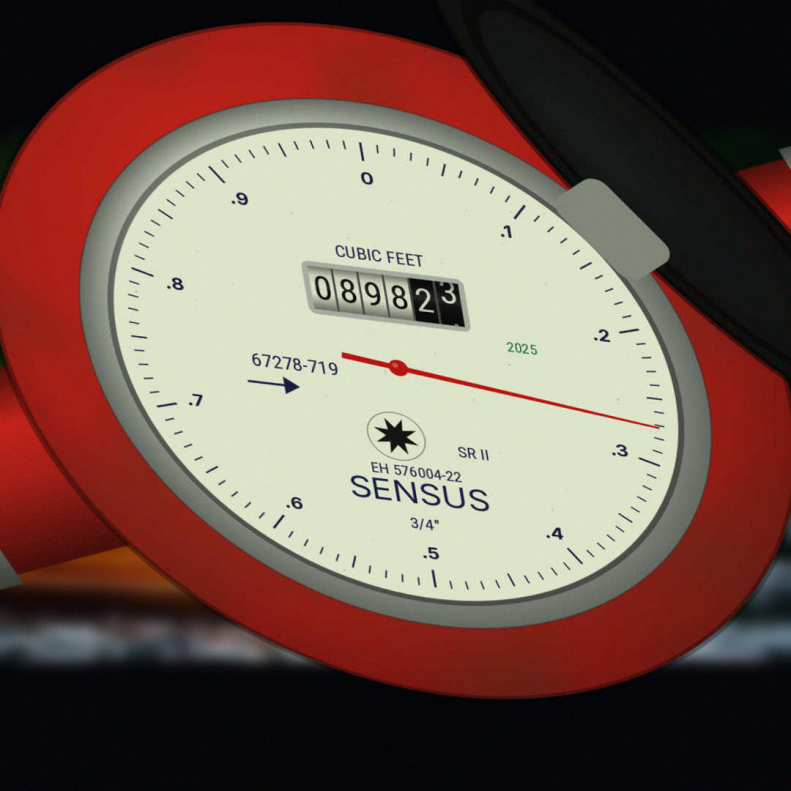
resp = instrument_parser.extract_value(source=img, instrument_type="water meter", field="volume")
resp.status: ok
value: 89823.27 ft³
